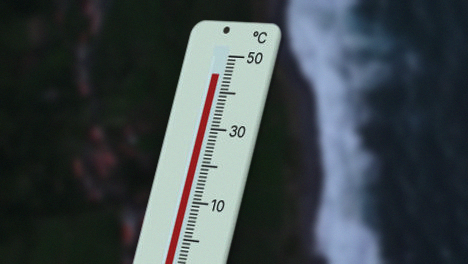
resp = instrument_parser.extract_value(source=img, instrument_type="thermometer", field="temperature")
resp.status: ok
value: 45 °C
